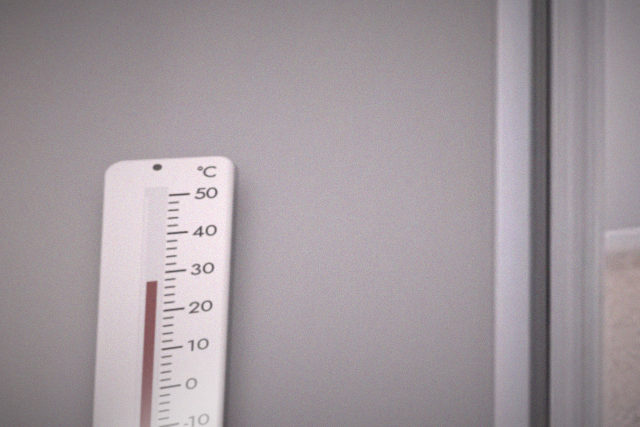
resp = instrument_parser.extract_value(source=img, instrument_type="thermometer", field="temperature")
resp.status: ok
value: 28 °C
